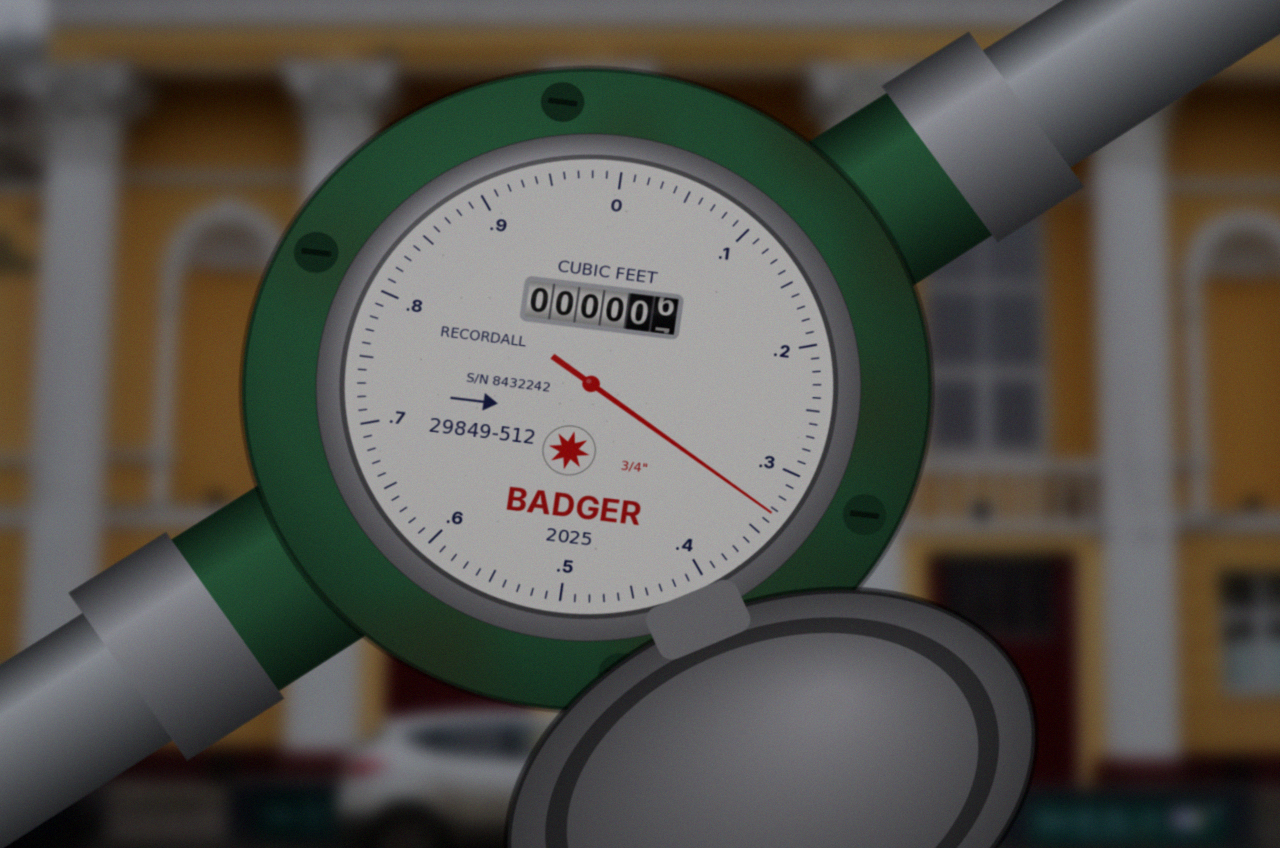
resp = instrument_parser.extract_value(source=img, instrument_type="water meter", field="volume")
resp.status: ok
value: 6.33 ft³
